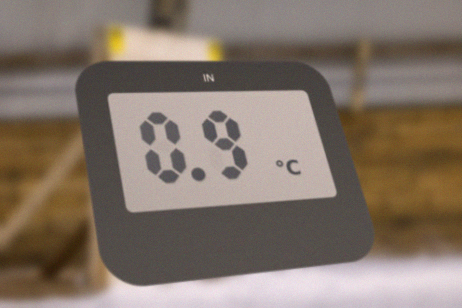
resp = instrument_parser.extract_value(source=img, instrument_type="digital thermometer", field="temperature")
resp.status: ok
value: 0.9 °C
